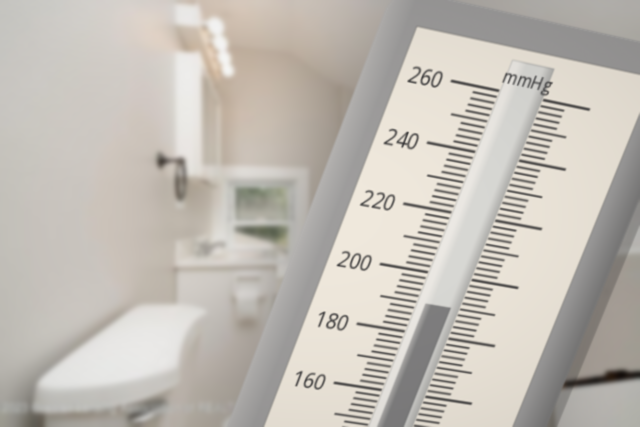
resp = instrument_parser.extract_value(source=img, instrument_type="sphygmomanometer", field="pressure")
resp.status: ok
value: 190 mmHg
